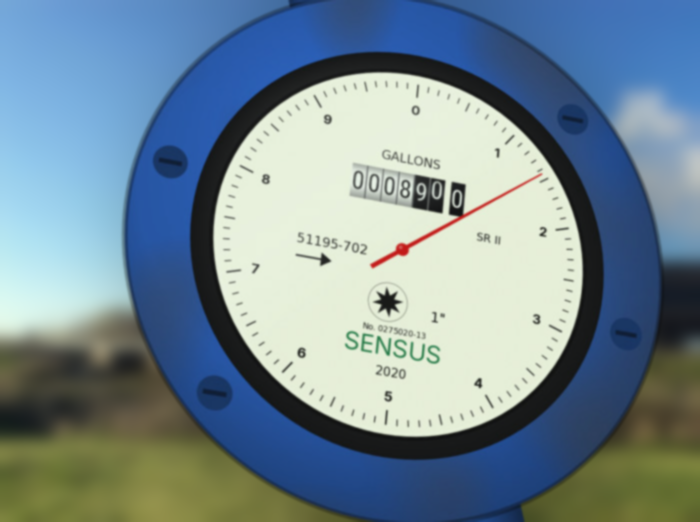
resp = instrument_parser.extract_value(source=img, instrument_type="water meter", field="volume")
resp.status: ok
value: 8901.4 gal
